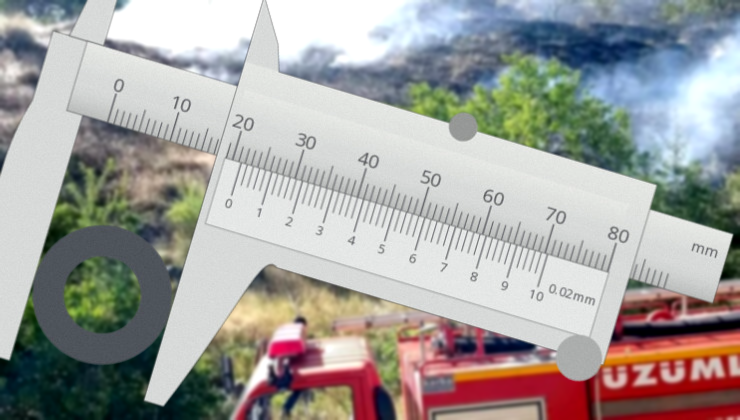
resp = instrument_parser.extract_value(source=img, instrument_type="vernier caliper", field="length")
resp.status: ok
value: 21.4 mm
